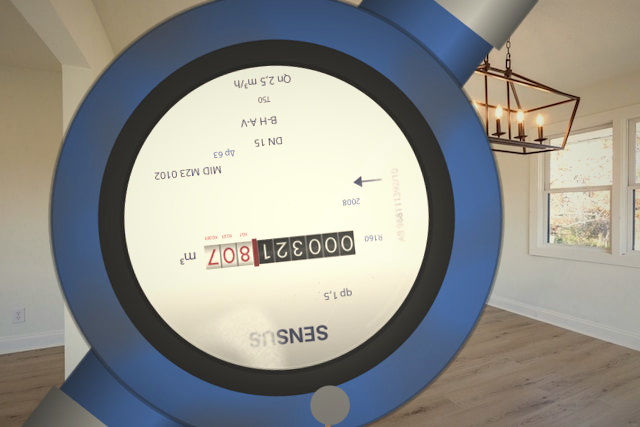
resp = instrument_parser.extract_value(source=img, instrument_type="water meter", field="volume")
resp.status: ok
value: 321.807 m³
